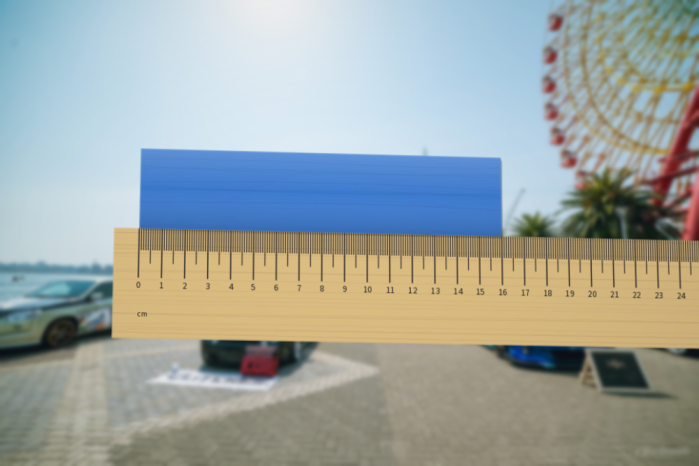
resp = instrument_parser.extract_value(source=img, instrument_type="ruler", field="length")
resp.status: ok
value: 16 cm
